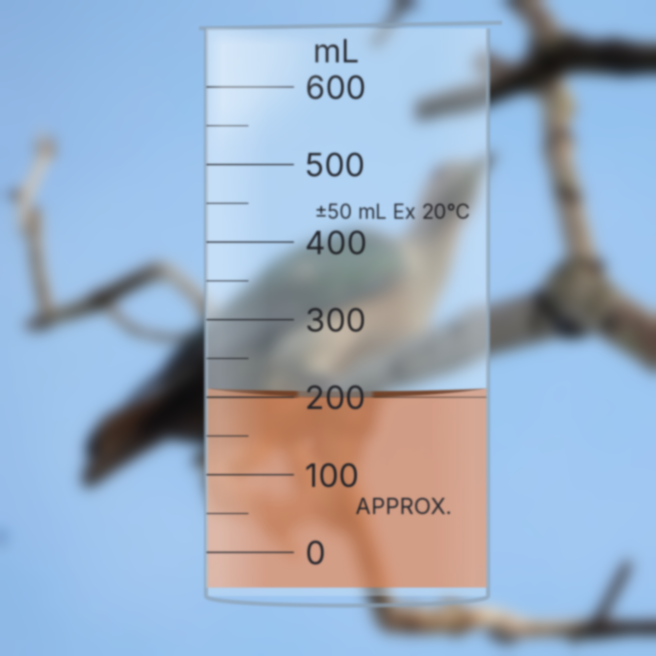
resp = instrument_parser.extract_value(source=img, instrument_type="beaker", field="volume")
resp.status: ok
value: 200 mL
